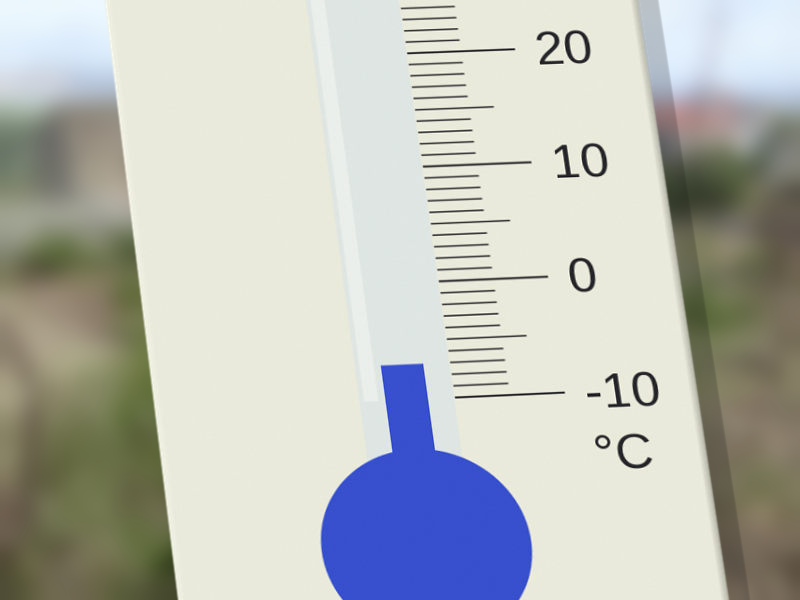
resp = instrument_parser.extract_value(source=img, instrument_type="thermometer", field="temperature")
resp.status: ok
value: -7 °C
